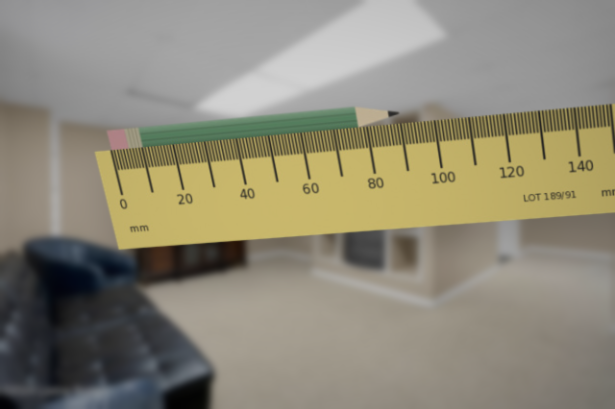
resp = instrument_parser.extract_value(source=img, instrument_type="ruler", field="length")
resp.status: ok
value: 90 mm
